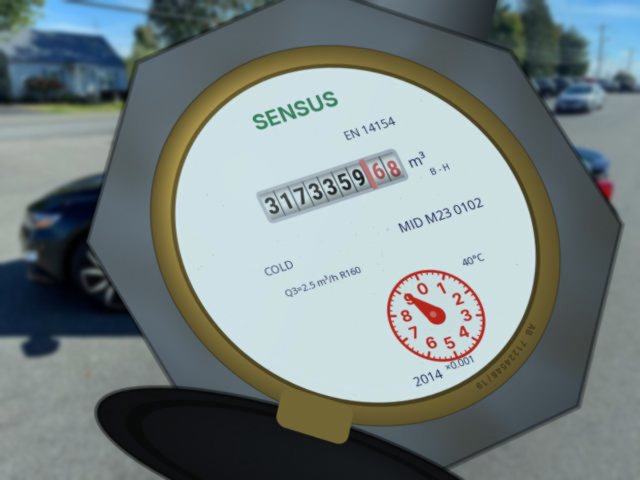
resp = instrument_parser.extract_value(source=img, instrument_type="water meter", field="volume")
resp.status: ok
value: 3173359.679 m³
